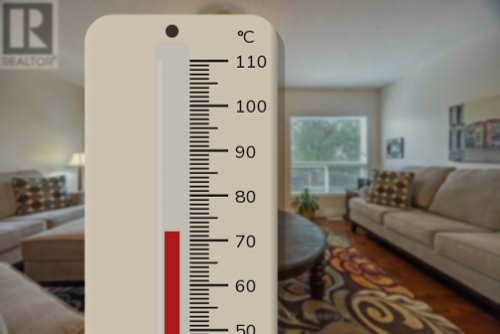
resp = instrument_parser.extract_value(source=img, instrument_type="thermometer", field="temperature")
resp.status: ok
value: 72 °C
